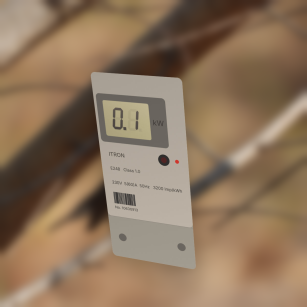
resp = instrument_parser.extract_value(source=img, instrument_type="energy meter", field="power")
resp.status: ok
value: 0.1 kW
